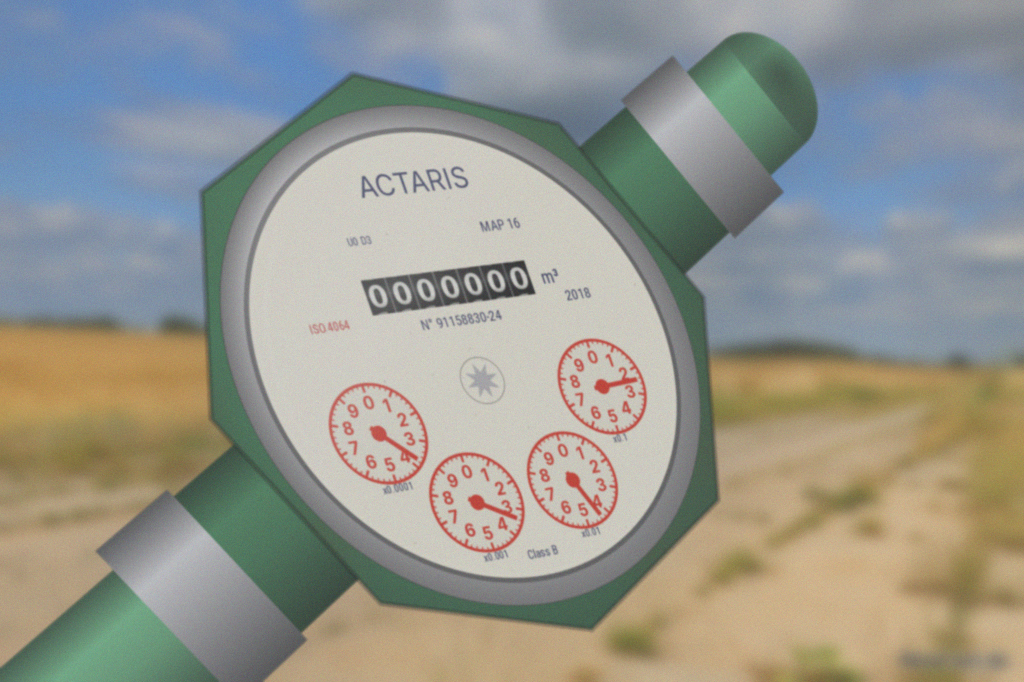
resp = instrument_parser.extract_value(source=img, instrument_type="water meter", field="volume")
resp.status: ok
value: 0.2433 m³
